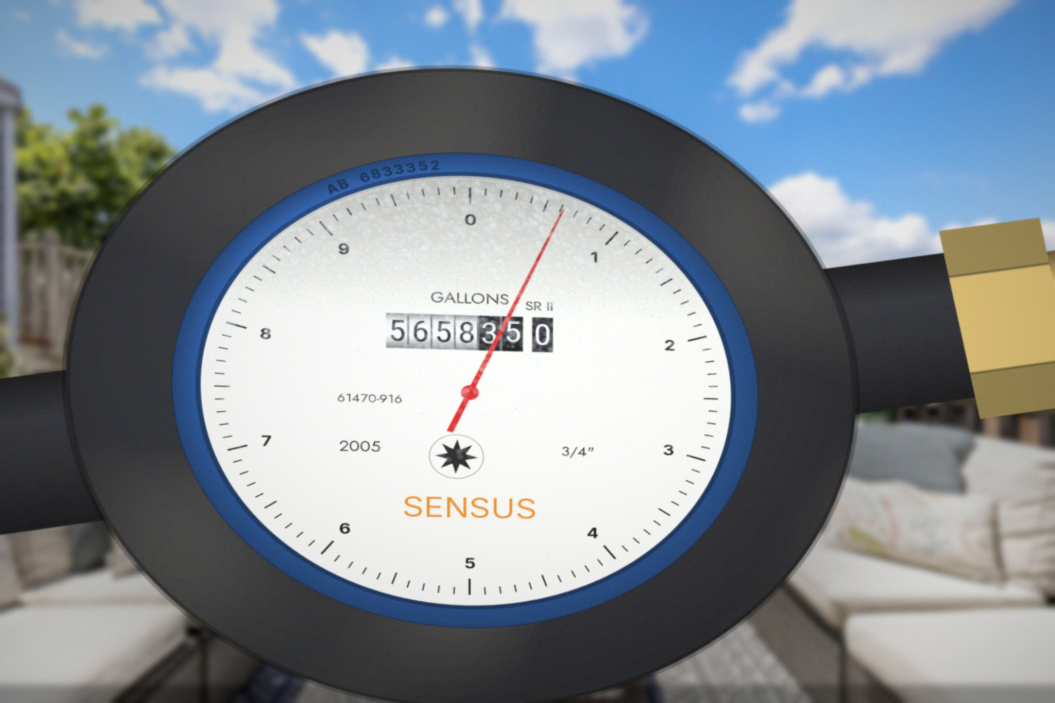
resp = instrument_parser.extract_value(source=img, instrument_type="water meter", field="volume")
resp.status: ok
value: 5658350.6 gal
